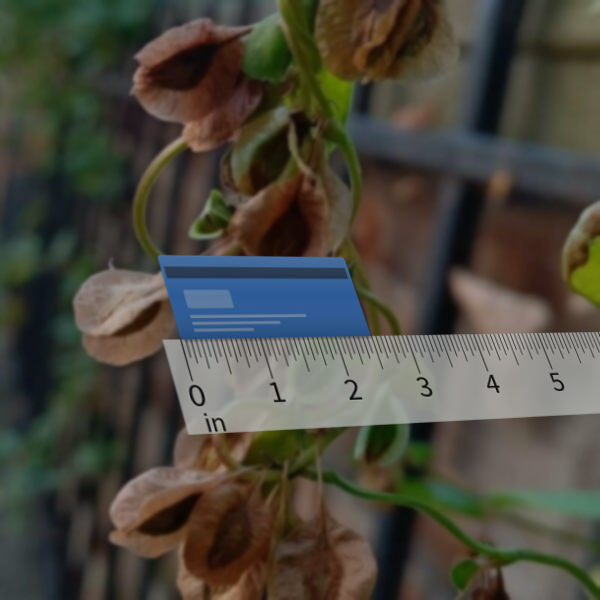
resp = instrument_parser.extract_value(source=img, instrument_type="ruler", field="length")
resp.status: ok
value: 2.5 in
